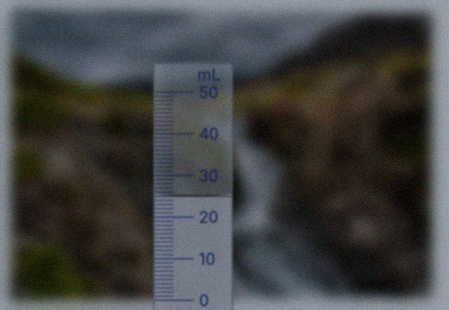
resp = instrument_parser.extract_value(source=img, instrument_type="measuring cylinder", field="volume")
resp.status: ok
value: 25 mL
